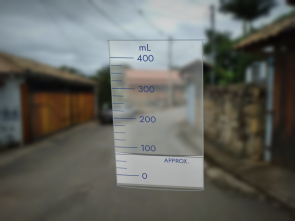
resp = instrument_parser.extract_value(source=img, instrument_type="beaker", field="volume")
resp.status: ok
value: 75 mL
